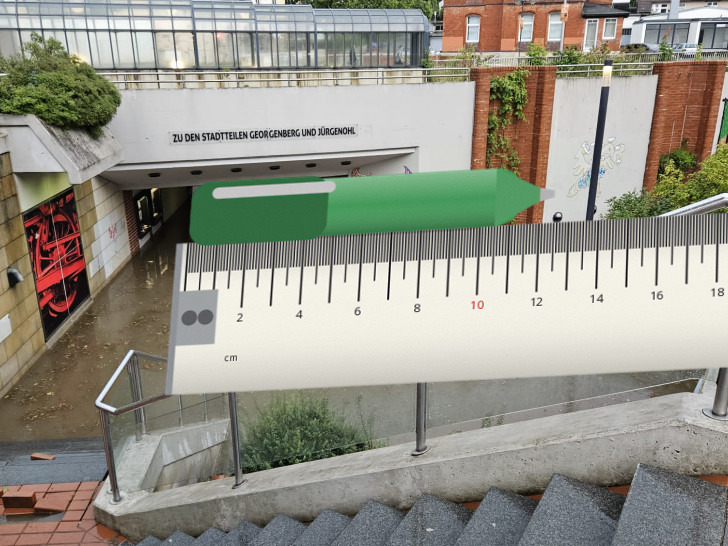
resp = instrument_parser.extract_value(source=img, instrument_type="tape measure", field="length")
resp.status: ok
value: 12.5 cm
